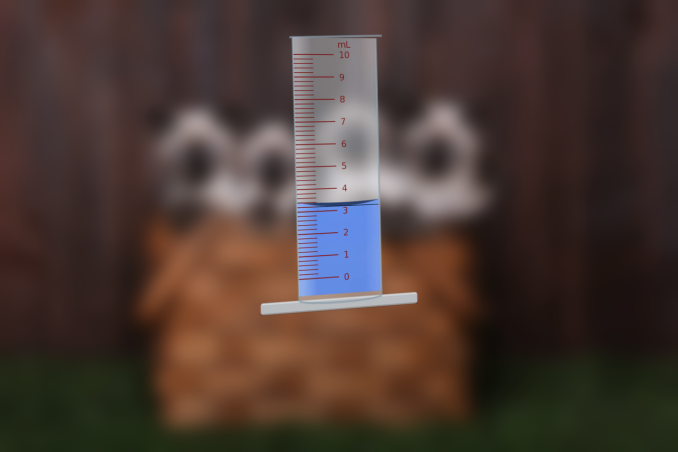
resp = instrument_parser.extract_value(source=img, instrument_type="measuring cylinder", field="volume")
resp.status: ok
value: 3.2 mL
